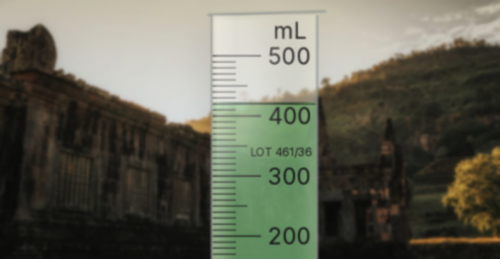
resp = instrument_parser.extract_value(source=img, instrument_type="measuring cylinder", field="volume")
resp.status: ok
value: 420 mL
